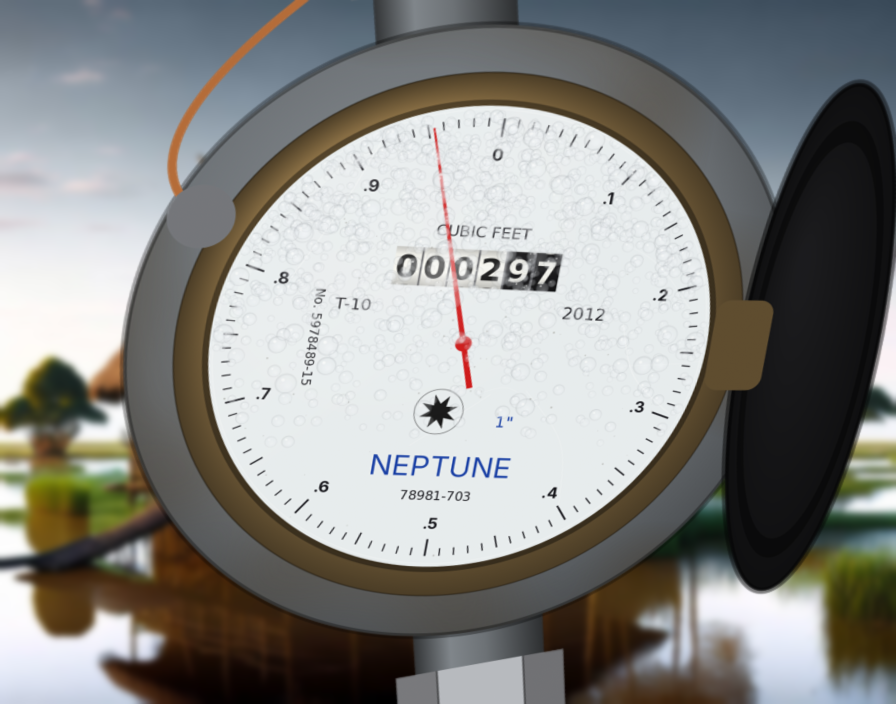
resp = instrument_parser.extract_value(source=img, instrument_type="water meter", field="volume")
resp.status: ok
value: 296.95 ft³
